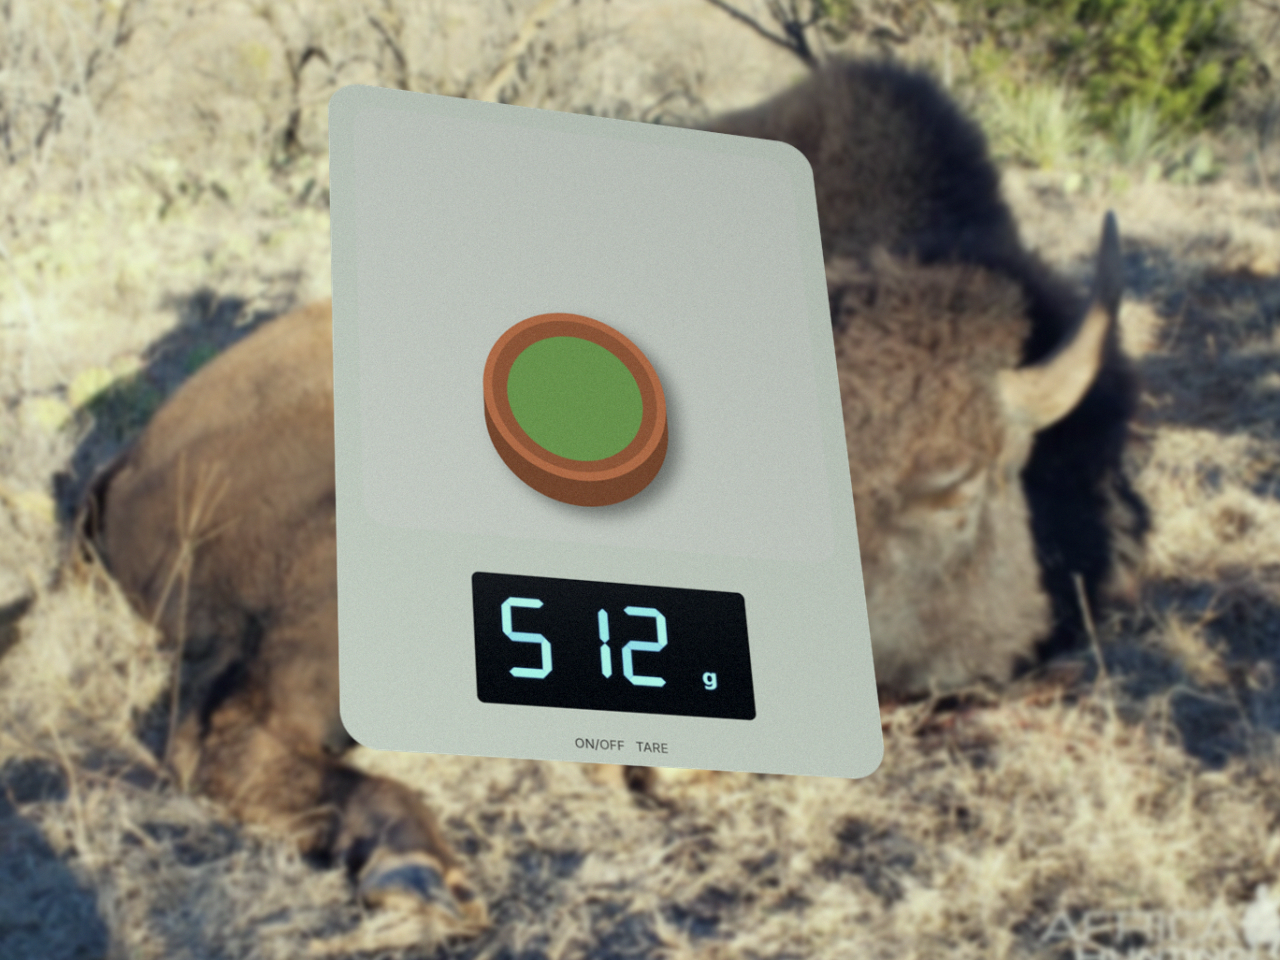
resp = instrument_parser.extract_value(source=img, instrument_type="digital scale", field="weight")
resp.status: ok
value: 512 g
